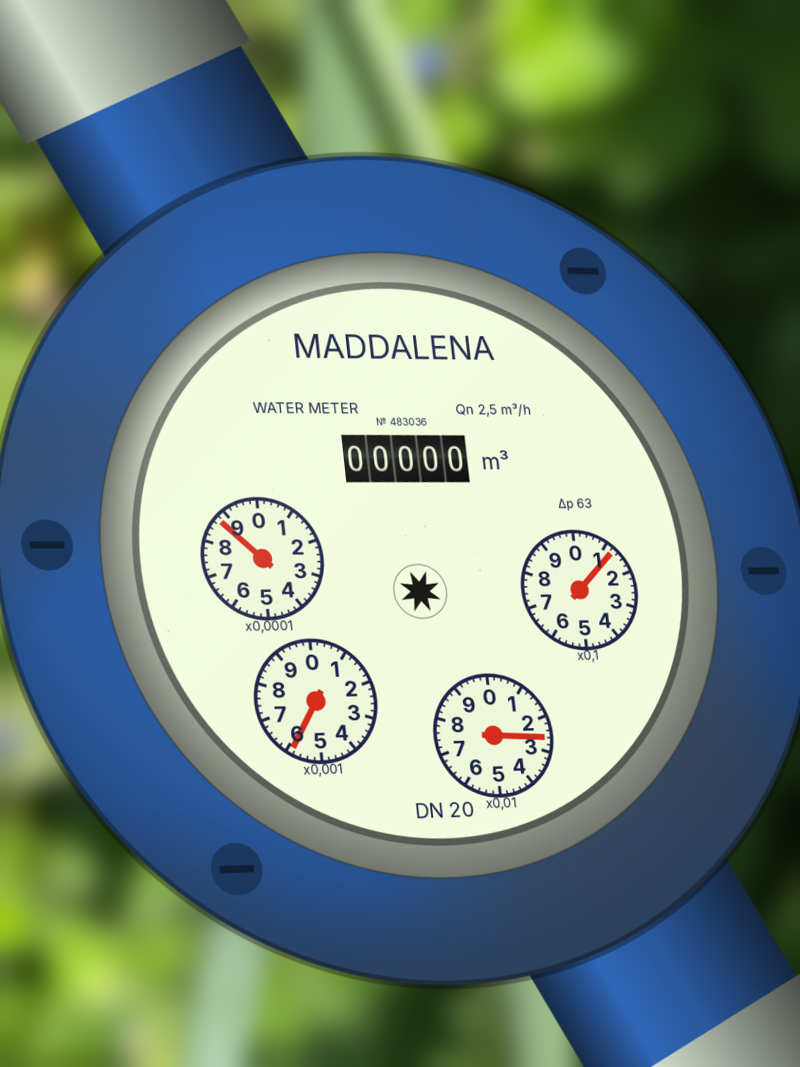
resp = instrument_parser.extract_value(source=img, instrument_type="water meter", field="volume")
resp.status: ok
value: 0.1258 m³
